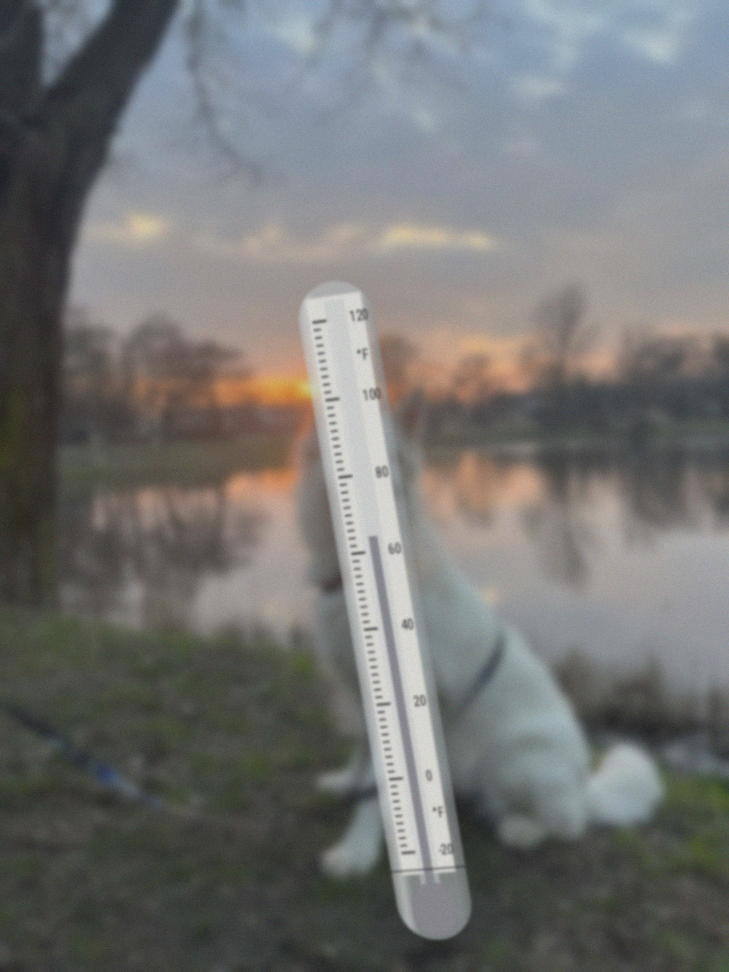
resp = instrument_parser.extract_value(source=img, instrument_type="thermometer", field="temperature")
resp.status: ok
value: 64 °F
